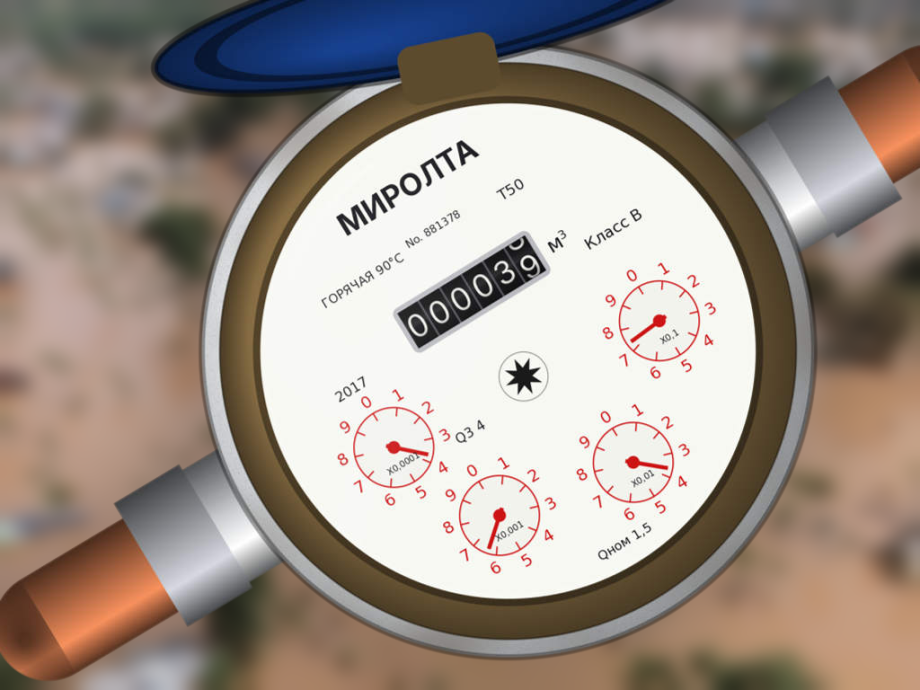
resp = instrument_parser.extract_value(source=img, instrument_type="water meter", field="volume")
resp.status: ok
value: 38.7363 m³
